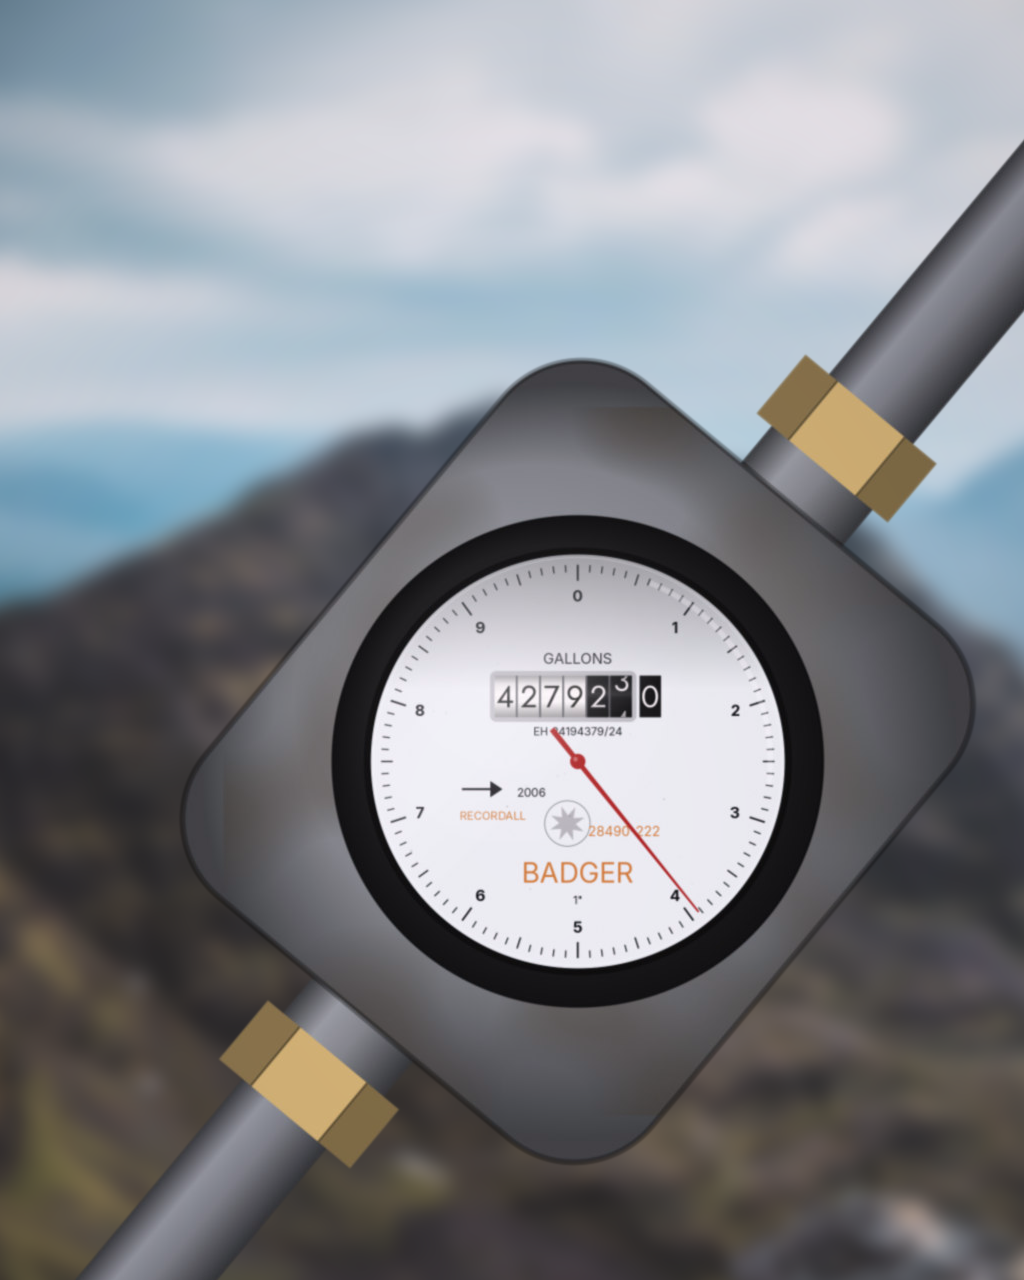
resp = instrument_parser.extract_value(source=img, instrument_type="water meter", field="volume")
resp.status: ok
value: 4279233.9 gal
